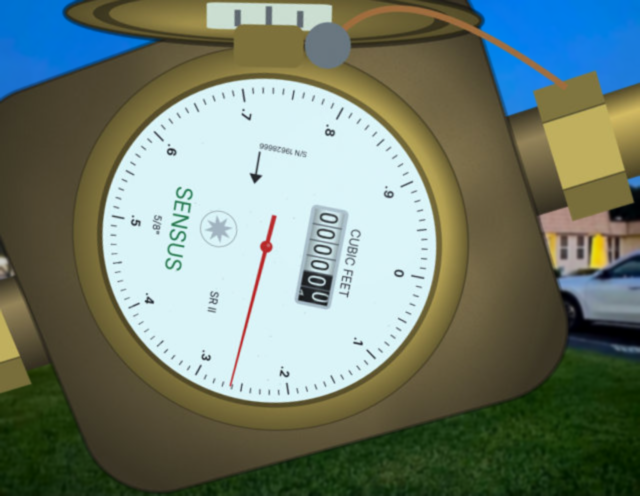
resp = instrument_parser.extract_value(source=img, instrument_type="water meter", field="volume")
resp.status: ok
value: 0.26 ft³
